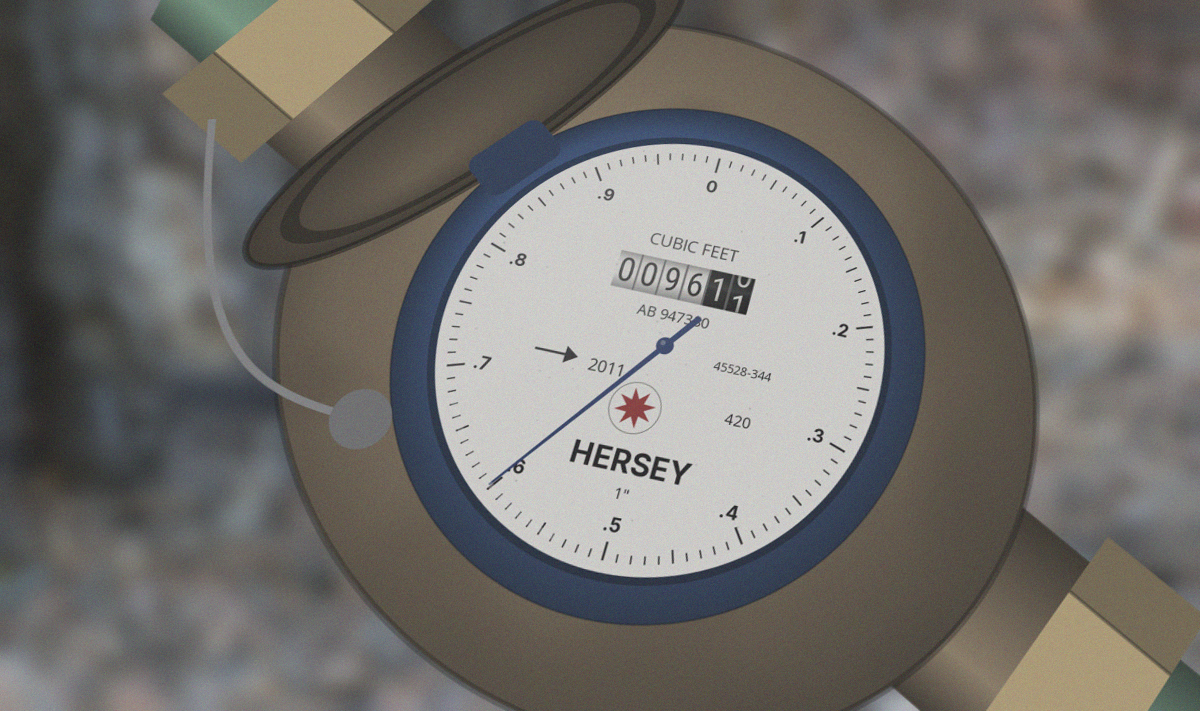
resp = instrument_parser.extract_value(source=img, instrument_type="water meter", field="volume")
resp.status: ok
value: 9610.60 ft³
